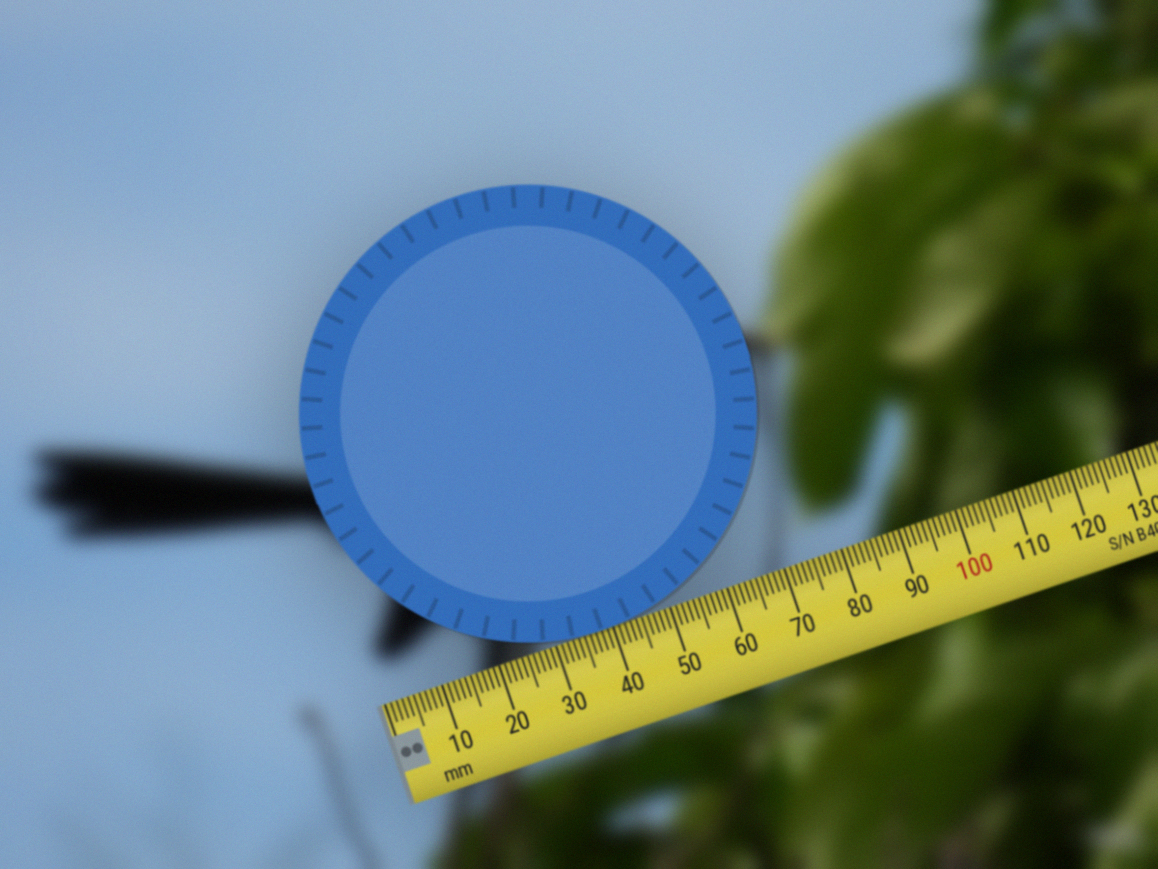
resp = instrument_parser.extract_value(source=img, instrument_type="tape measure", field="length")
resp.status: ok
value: 76 mm
